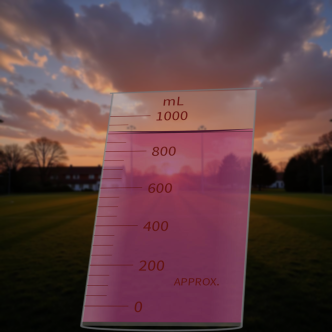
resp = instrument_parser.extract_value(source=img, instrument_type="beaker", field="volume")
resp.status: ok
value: 900 mL
